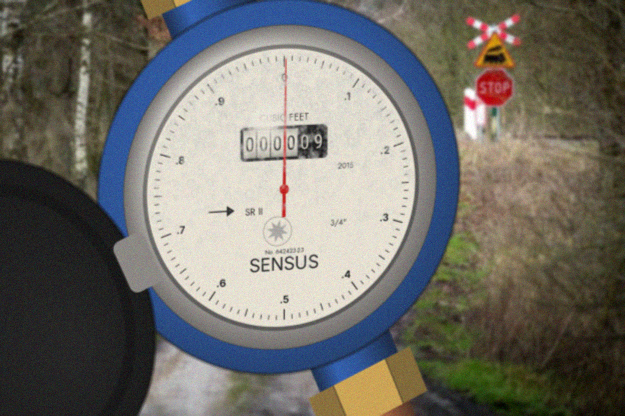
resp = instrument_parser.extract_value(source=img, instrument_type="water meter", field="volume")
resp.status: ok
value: 9.00 ft³
